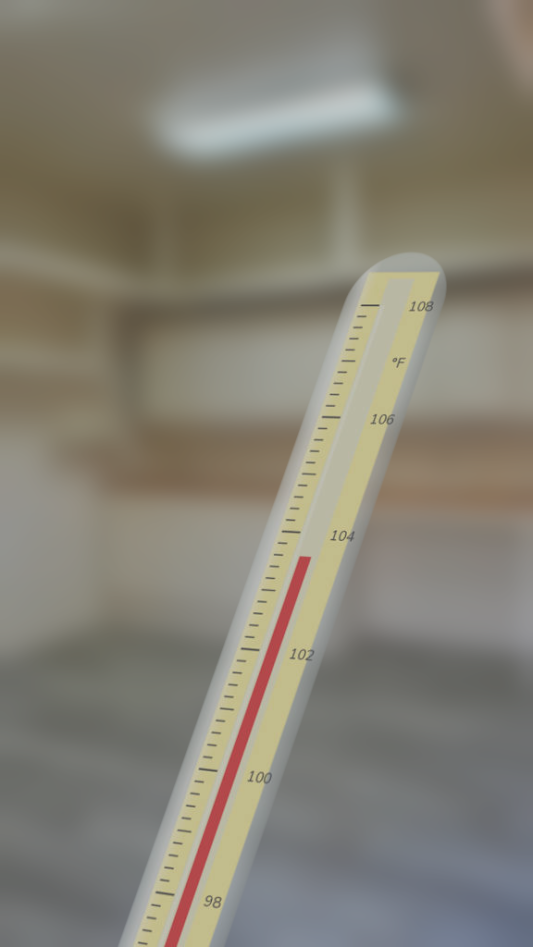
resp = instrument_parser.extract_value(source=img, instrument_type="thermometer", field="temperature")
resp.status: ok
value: 103.6 °F
